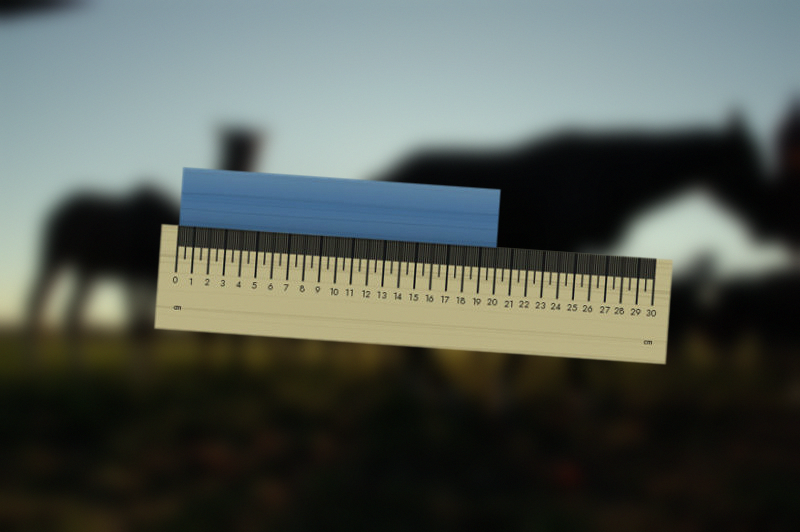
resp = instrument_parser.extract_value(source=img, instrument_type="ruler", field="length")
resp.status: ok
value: 20 cm
